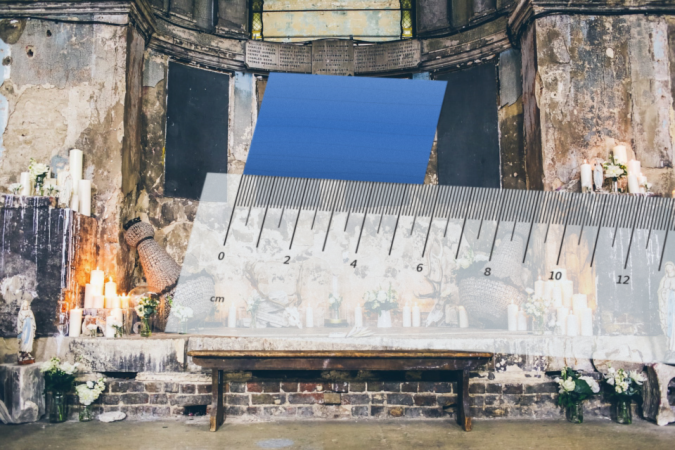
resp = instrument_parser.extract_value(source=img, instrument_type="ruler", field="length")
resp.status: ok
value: 5.5 cm
